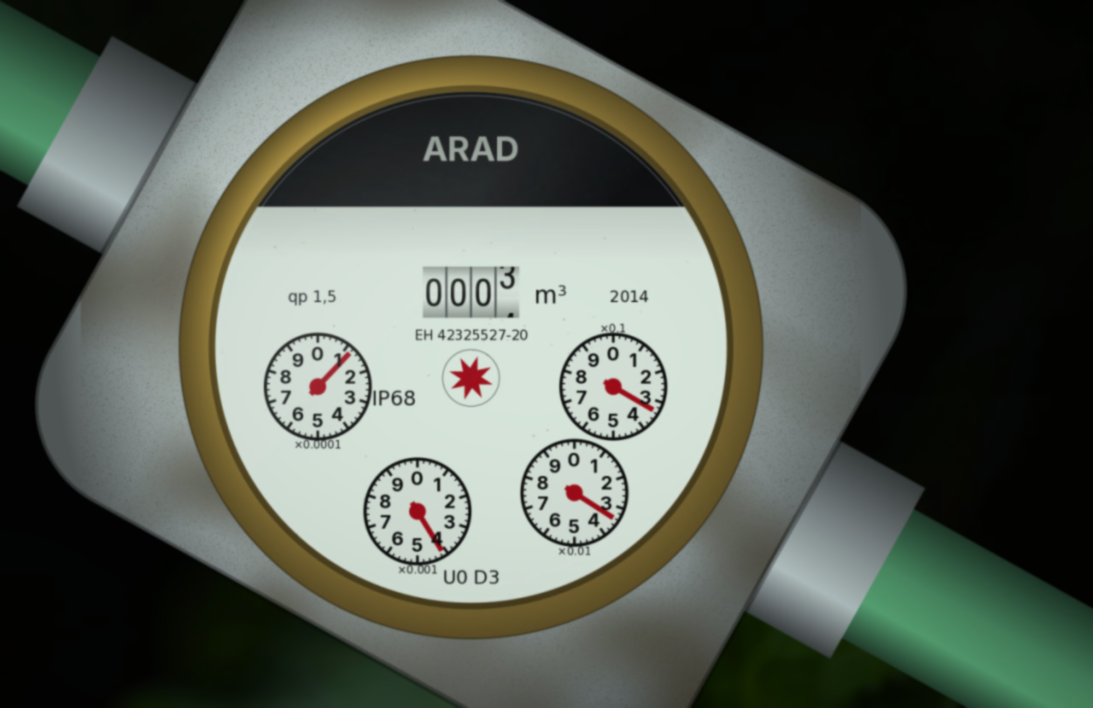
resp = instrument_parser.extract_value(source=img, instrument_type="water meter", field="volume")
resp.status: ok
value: 3.3341 m³
